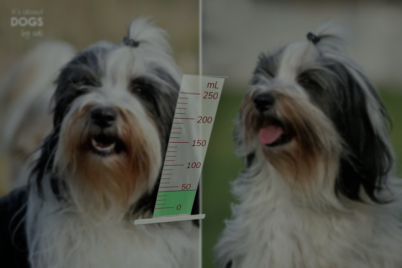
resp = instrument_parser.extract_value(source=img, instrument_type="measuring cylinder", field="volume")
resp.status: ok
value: 40 mL
